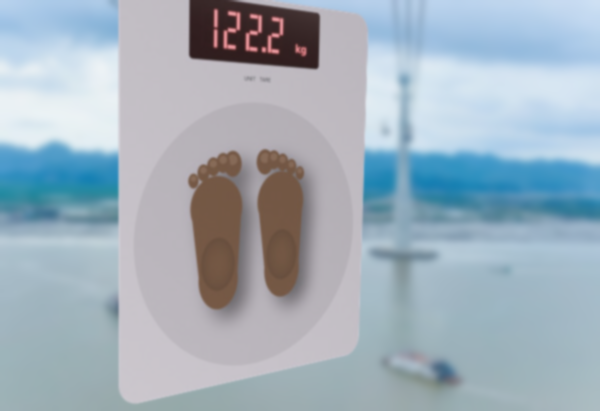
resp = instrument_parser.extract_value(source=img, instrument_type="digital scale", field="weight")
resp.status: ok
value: 122.2 kg
